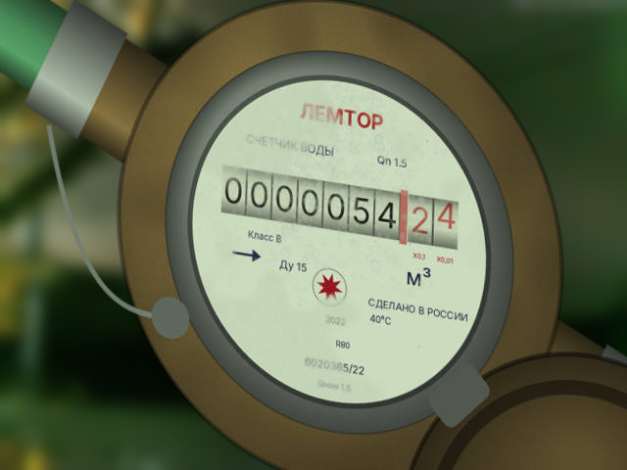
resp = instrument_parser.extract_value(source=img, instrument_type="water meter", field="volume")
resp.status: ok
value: 54.24 m³
